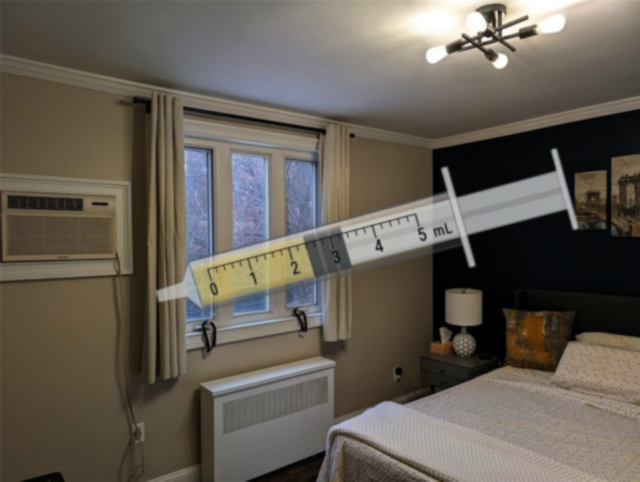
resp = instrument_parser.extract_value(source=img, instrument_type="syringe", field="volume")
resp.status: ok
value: 2.4 mL
